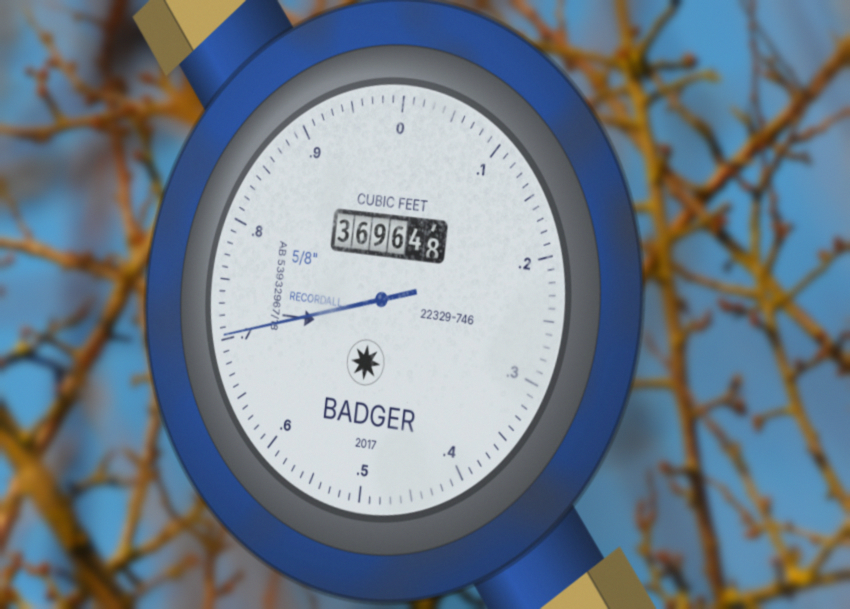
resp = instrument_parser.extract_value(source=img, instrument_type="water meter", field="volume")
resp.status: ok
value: 369647.70 ft³
